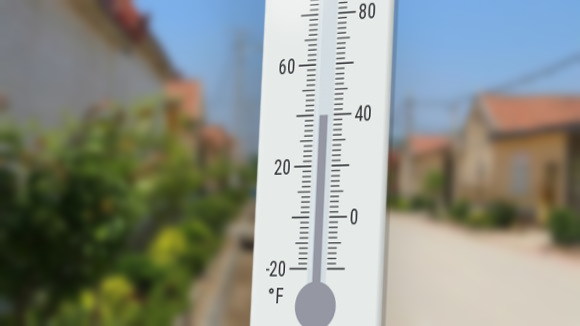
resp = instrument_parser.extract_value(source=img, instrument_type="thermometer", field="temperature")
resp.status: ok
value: 40 °F
